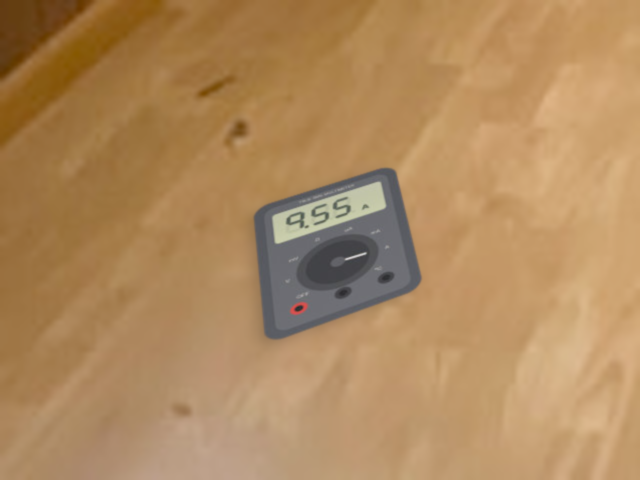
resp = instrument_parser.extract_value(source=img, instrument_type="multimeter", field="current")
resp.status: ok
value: 9.55 A
